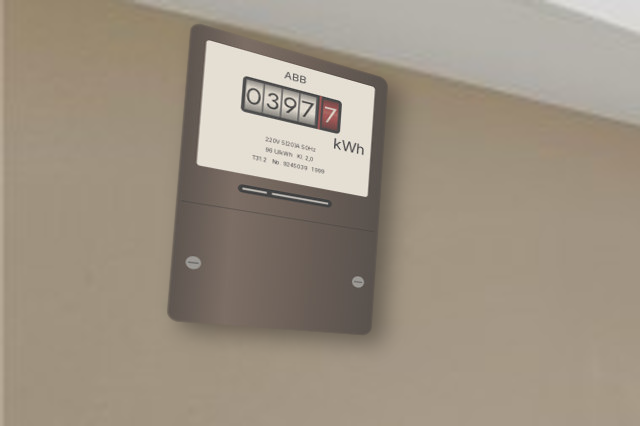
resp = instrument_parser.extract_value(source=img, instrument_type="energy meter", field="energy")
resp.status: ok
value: 397.7 kWh
